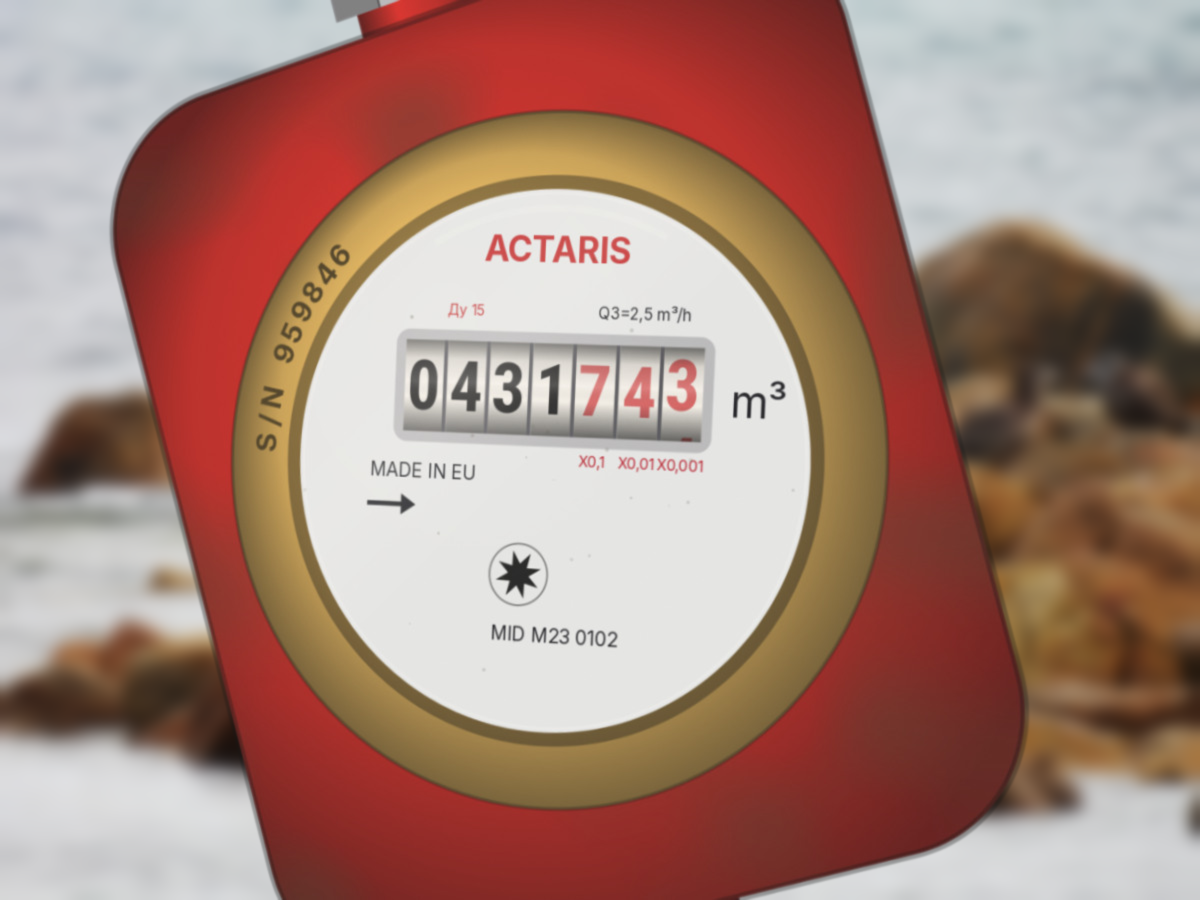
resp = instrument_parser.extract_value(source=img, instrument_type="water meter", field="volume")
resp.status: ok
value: 431.743 m³
